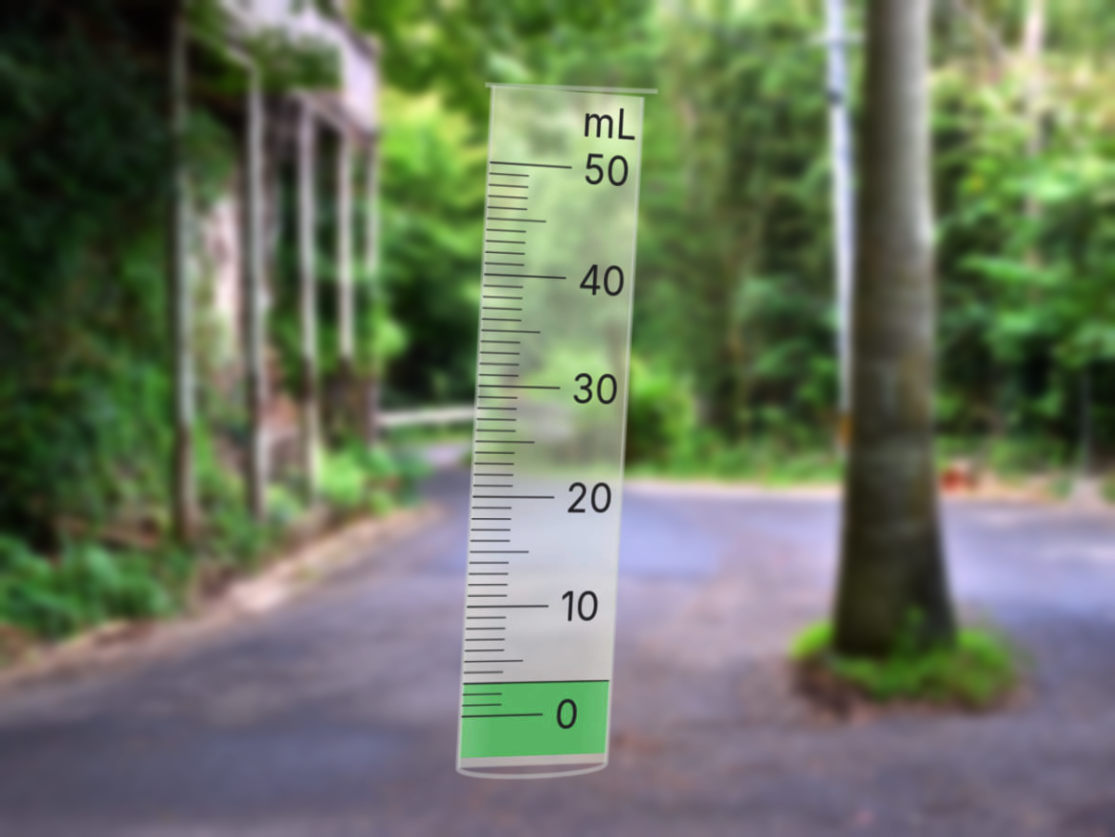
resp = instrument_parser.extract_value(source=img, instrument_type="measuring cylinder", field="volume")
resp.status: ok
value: 3 mL
